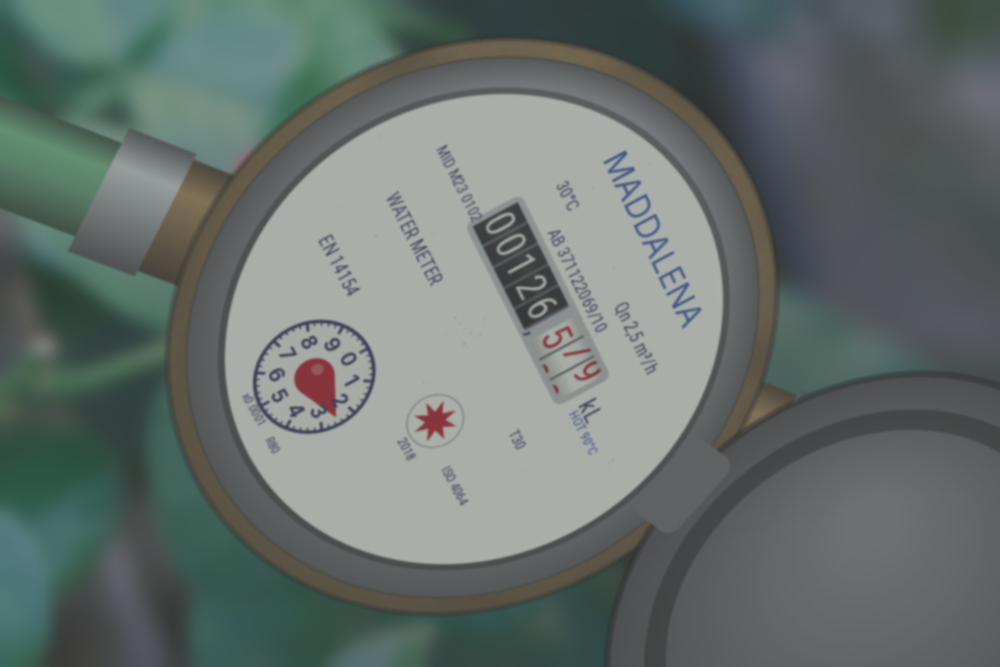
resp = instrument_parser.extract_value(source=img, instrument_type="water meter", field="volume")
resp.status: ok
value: 126.5792 kL
